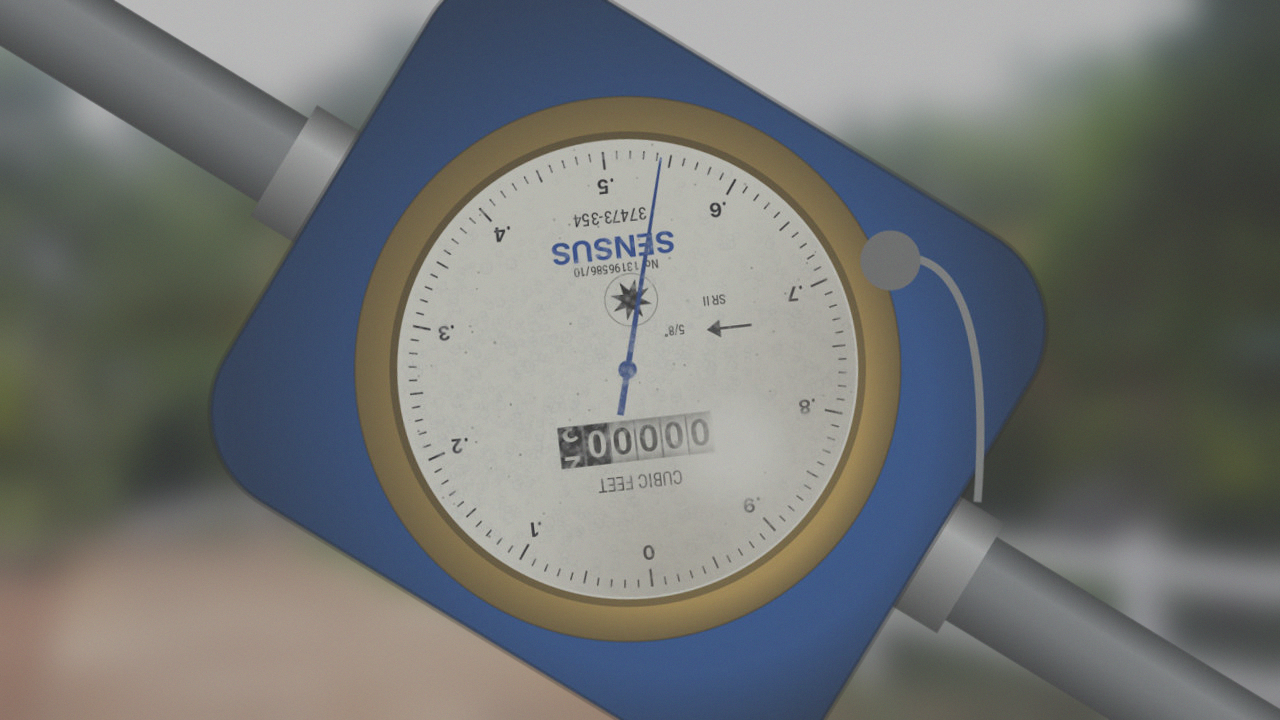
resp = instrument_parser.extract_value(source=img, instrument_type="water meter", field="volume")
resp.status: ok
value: 2.54 ft³
